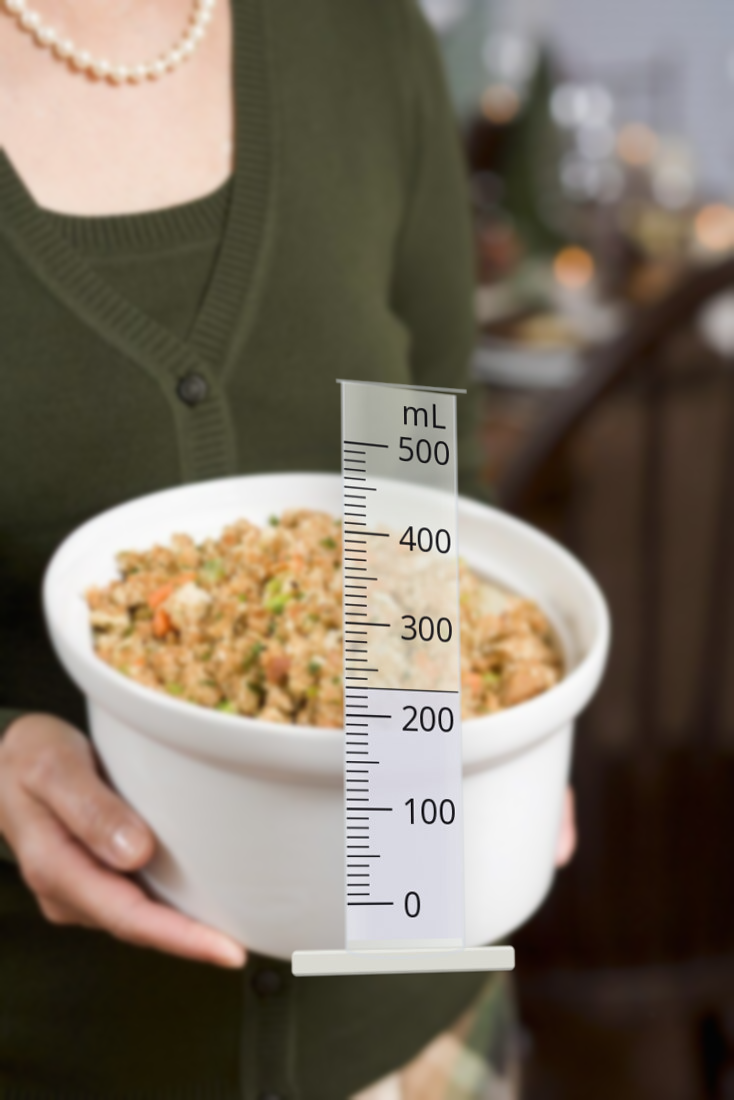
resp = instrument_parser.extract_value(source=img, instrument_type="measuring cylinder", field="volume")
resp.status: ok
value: 230 mL
